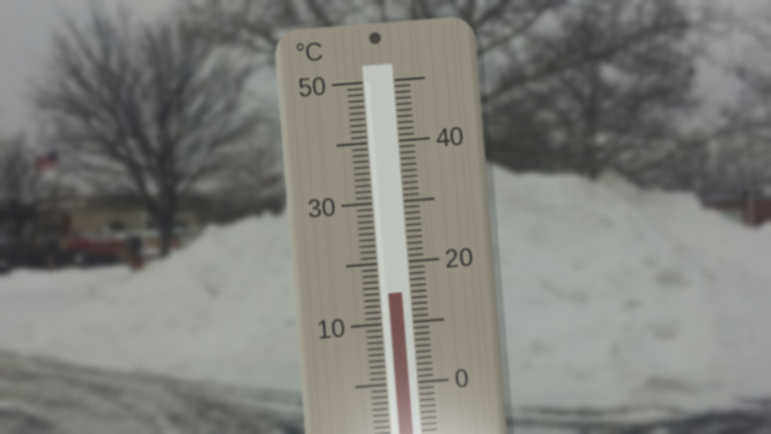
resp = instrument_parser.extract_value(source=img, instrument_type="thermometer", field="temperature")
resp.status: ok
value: 15 °C
